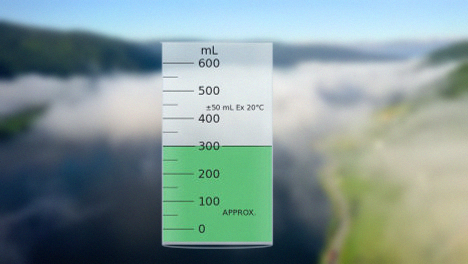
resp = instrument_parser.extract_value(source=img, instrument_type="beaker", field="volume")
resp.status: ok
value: 300 mL
